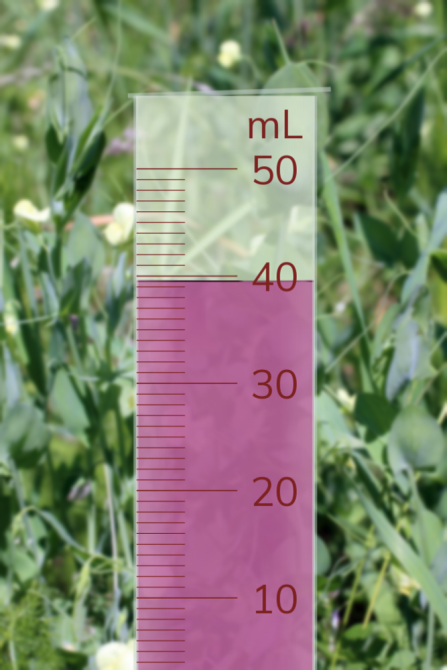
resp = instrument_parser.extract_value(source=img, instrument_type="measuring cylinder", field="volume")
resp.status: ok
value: 39.5 mL
